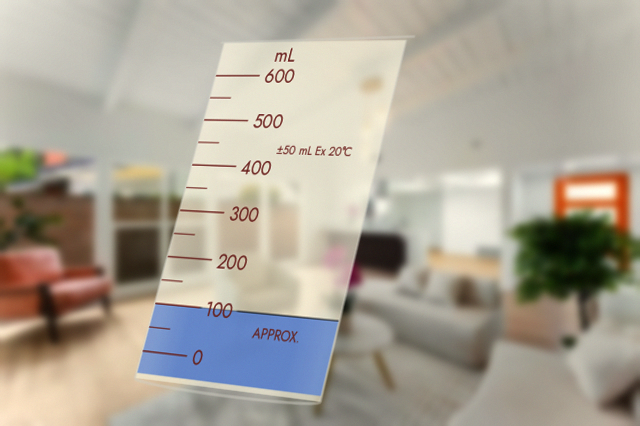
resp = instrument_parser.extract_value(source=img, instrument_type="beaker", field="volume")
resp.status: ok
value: 100 mL
